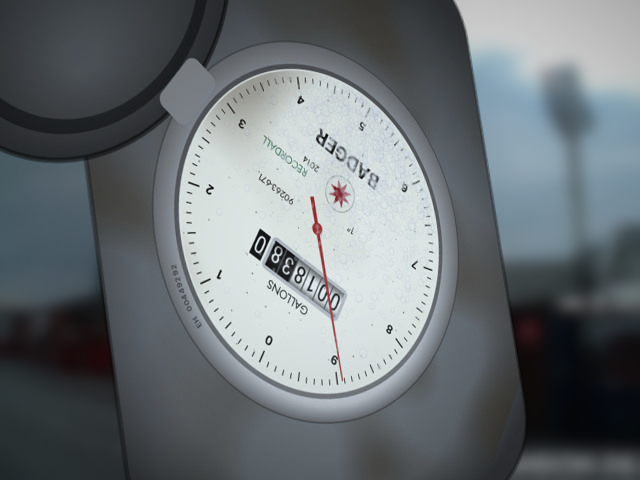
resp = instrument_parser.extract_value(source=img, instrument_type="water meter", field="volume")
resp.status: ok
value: 18378.9 gal
